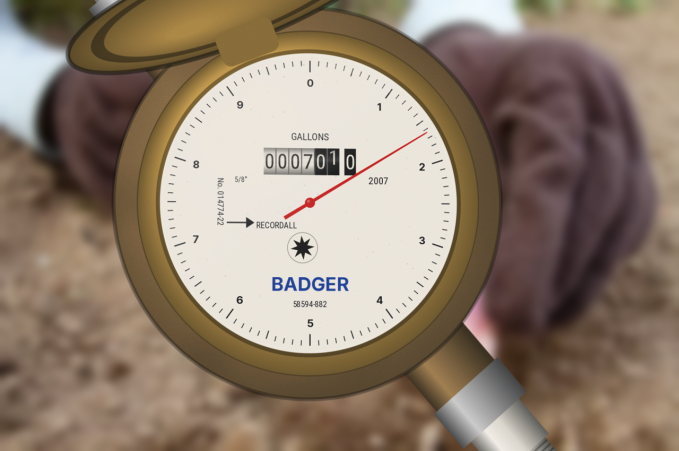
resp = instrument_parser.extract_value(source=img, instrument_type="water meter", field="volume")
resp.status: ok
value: 7011.6 gal
